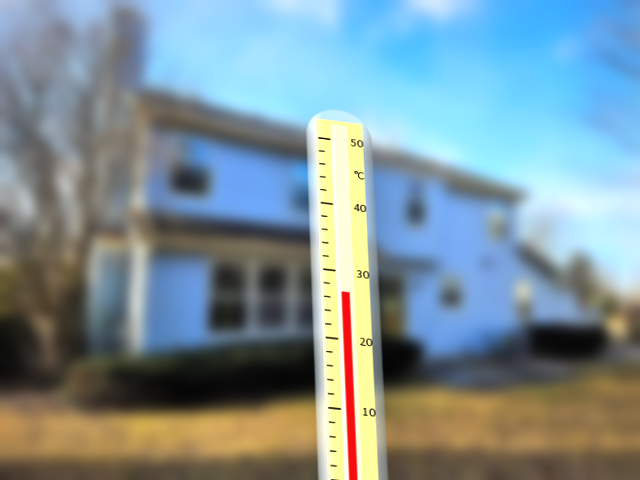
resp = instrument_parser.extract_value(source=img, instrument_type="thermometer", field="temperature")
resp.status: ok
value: 27 °C
